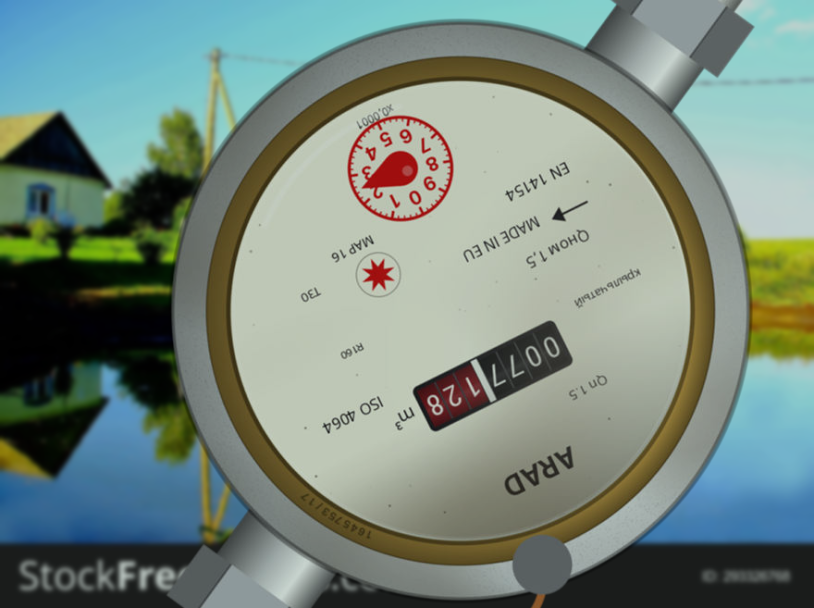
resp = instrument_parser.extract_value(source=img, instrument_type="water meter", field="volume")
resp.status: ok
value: 77.1282 m³
